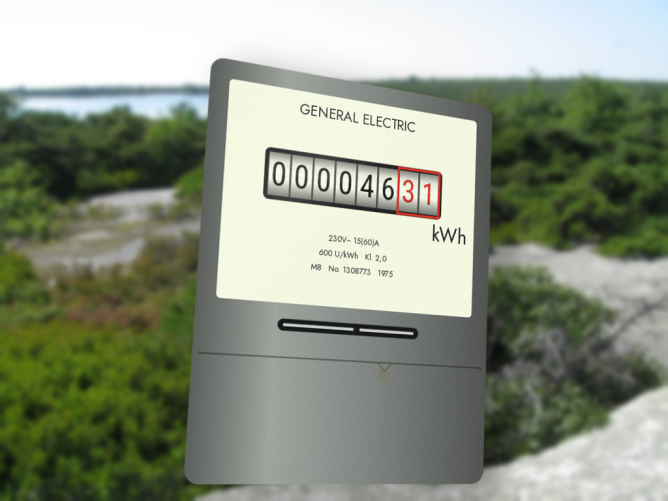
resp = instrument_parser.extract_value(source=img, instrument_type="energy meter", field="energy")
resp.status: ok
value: 46.31 kWh
